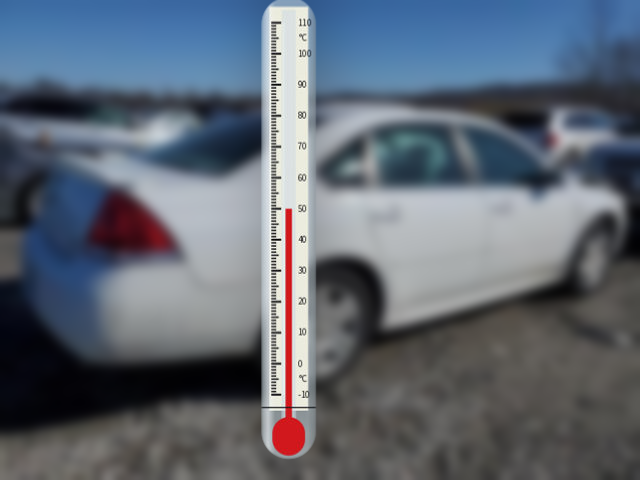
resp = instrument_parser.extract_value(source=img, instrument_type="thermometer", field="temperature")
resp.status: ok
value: 50 °C
